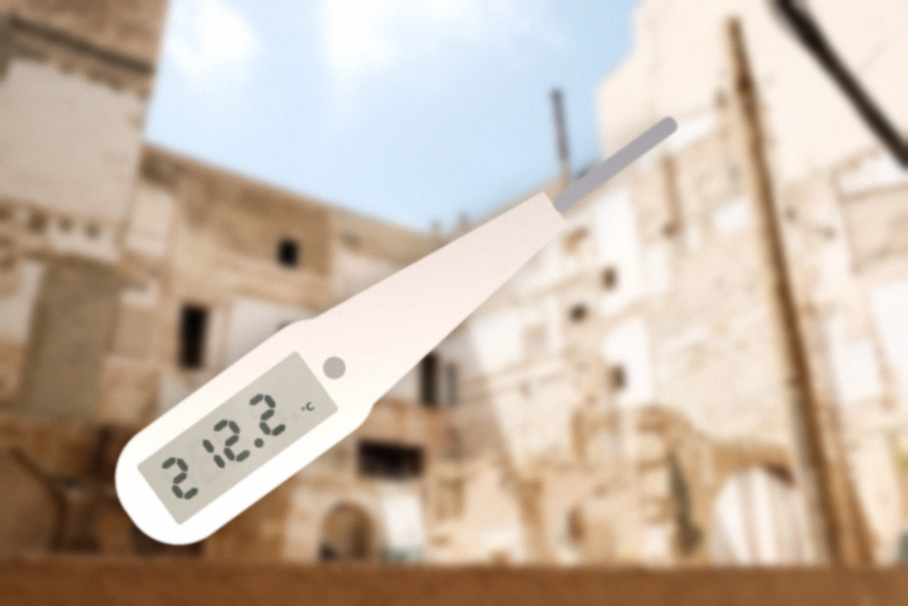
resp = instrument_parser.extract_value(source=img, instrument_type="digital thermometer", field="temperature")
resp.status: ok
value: 212.2 °C
